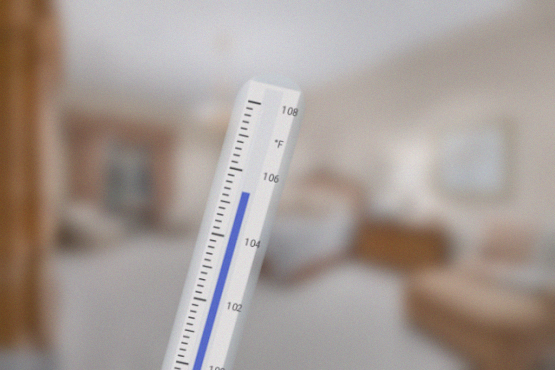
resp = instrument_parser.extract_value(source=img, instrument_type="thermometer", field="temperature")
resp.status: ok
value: 105.4 °F
